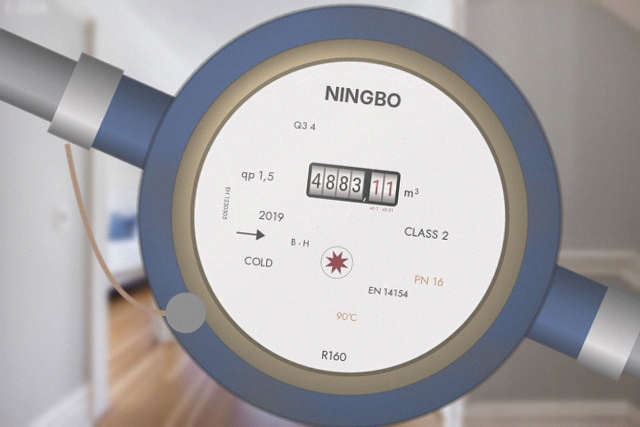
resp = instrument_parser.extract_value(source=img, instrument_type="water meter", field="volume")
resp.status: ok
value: 4883.11 m³
